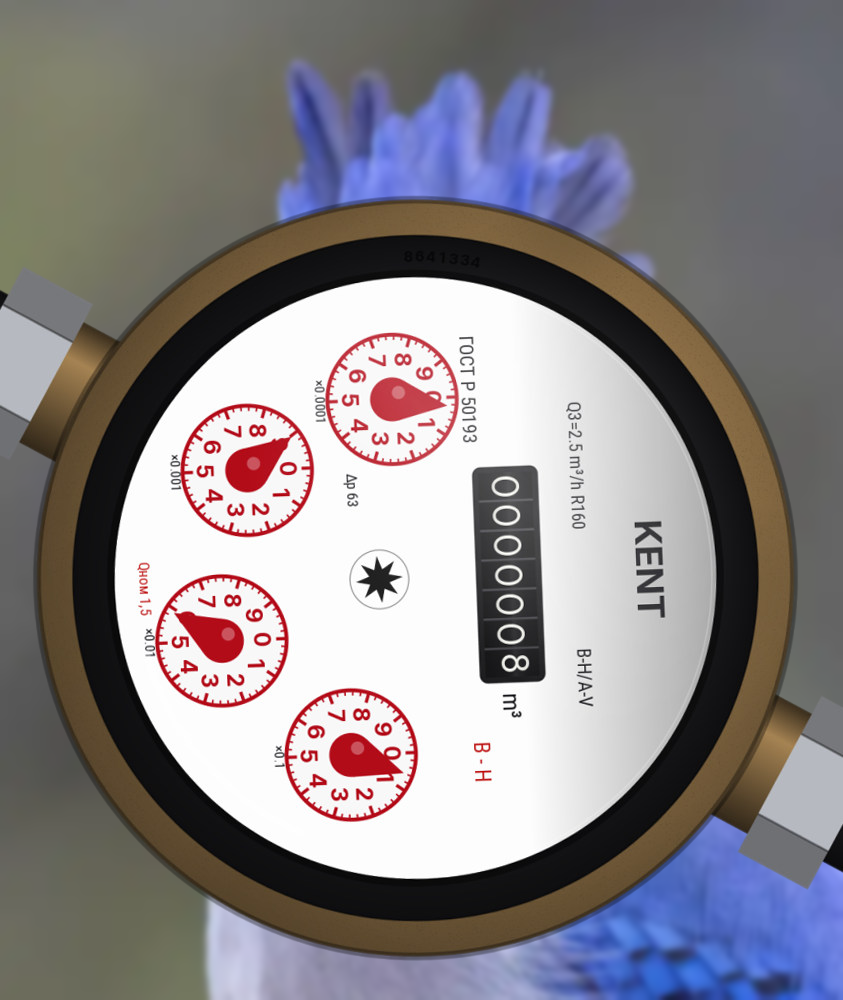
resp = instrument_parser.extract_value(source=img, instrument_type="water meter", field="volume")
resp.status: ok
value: 8.0590 m³
